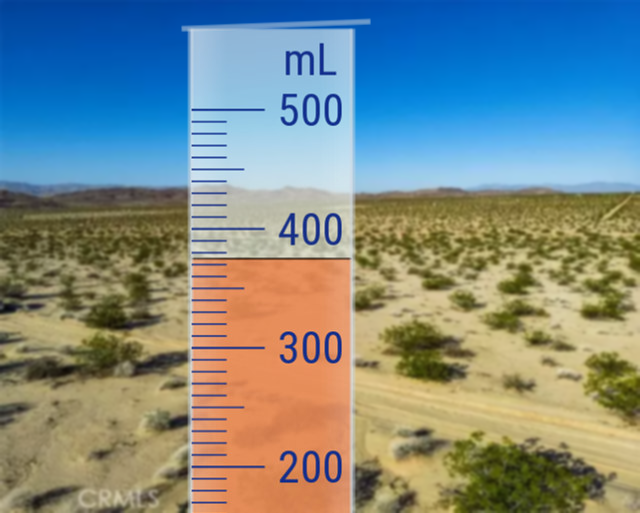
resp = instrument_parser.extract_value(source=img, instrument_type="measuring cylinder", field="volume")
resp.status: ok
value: 375 mL
